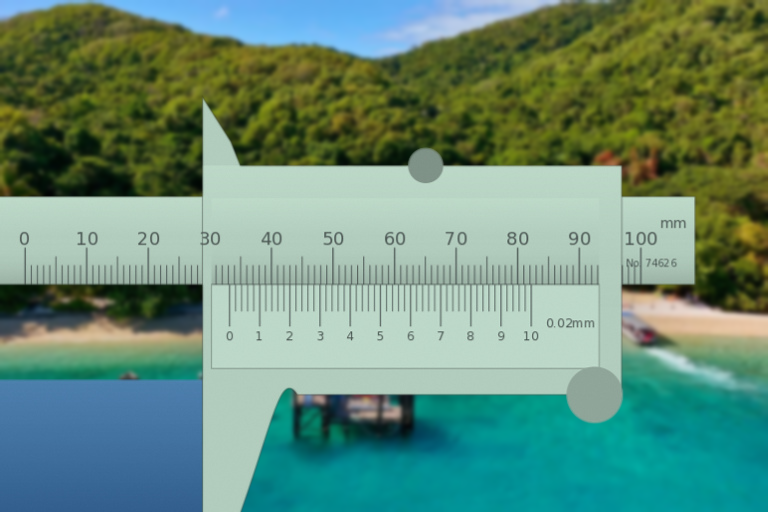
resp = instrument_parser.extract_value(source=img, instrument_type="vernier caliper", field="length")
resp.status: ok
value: 33.2 mm
